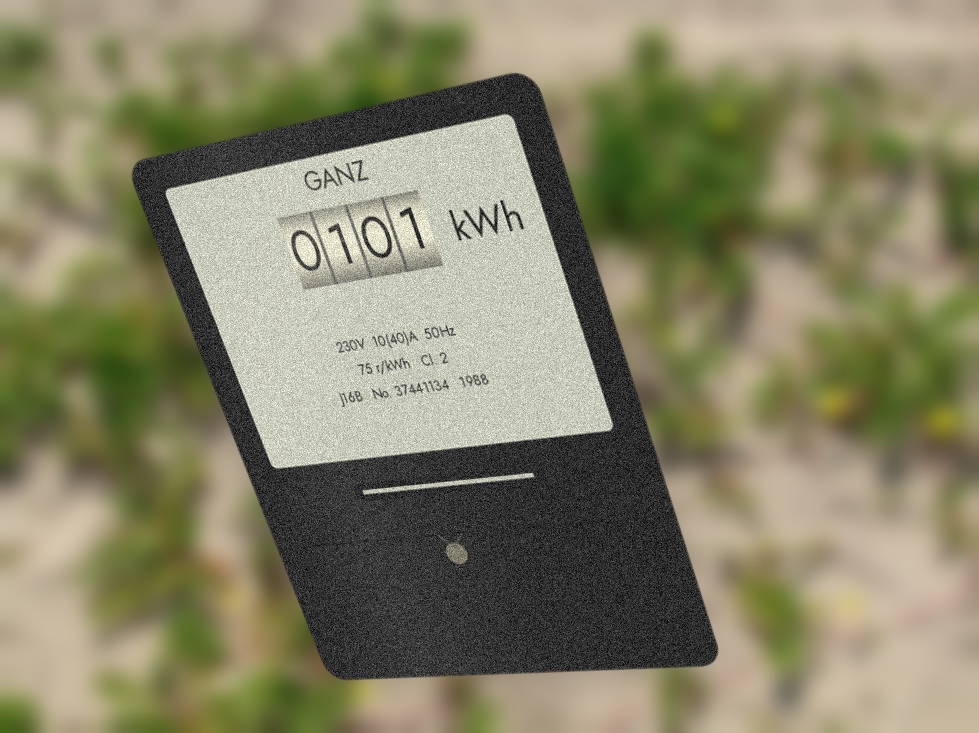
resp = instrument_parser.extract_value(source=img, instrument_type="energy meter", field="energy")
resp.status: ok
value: 101 kWh
